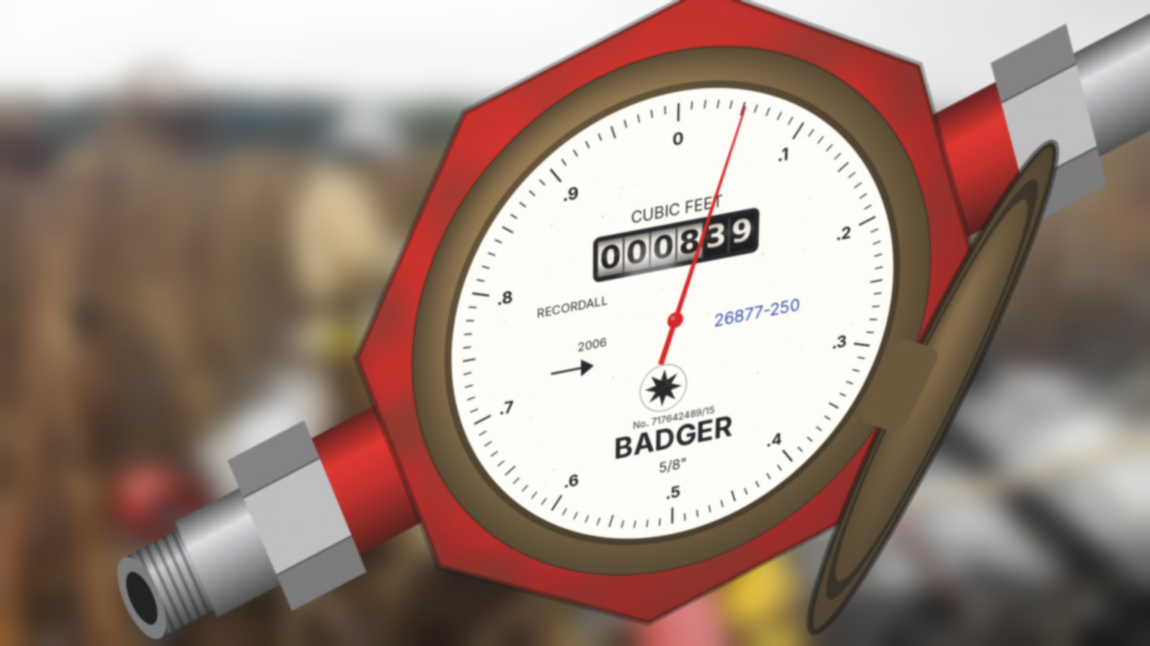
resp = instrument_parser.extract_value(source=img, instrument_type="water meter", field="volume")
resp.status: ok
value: 839.05 ft³
